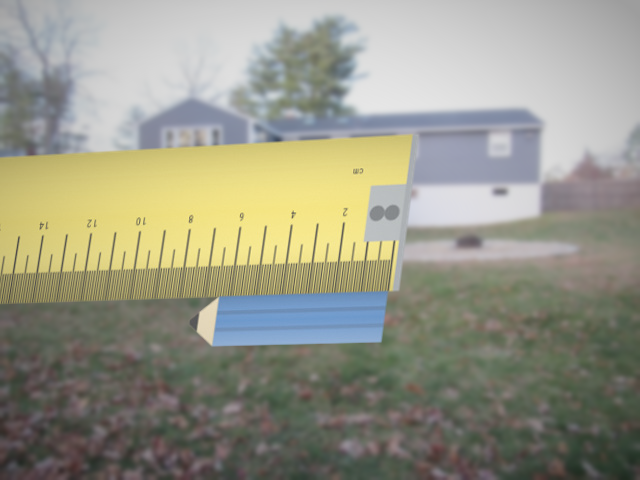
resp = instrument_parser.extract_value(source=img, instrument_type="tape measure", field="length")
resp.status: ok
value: 7.5 cm
